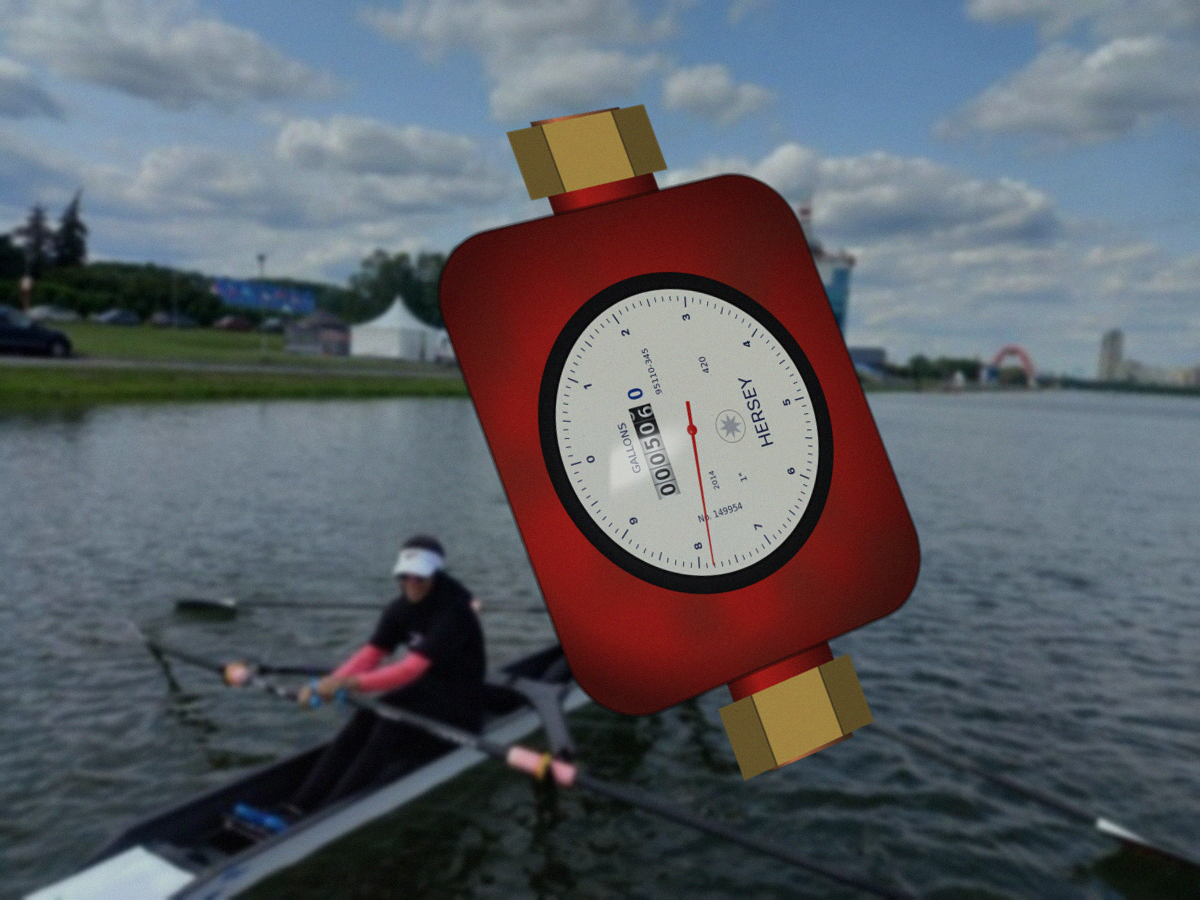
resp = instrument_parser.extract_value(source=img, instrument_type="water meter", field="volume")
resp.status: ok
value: 5057.8 gal
